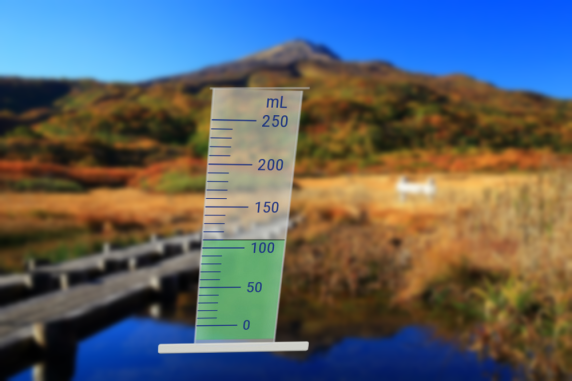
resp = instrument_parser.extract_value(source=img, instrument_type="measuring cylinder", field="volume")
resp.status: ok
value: 110 mL
